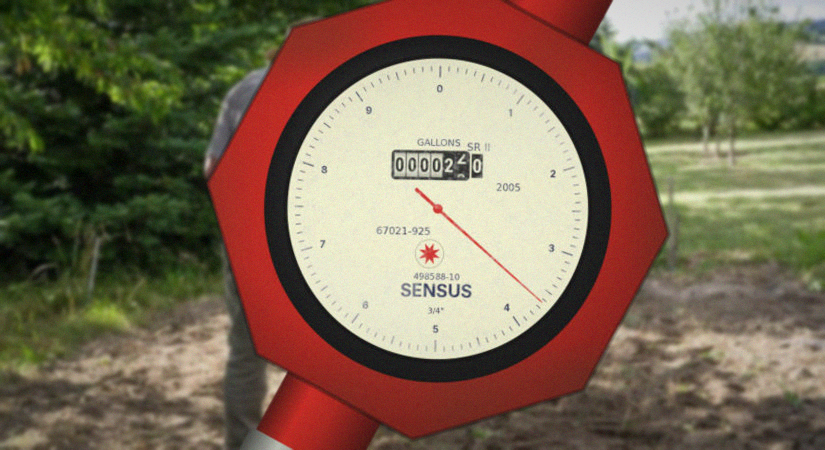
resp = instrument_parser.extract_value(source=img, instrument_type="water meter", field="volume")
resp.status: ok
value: 223.6 gal
